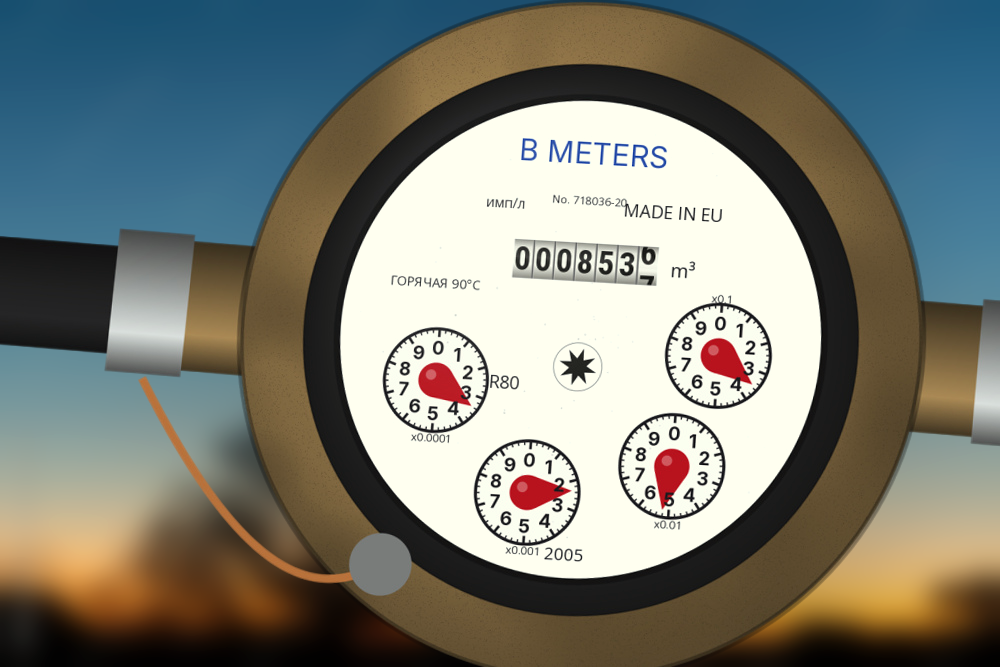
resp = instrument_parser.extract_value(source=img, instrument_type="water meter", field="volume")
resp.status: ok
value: 8536.3523 m³
